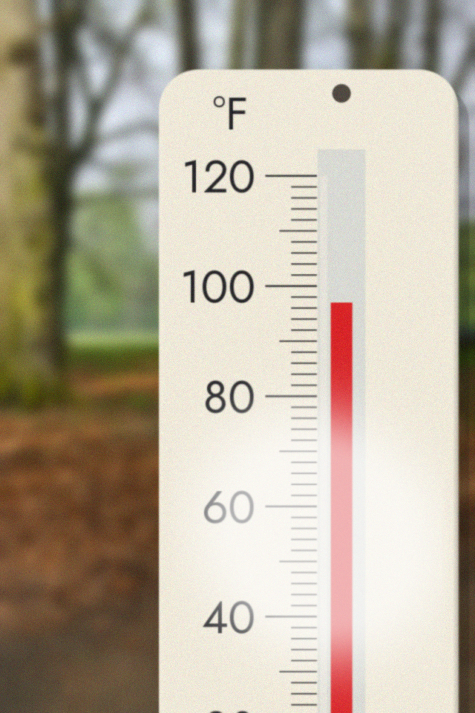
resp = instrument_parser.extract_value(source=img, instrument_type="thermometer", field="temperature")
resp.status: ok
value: 97 °F
